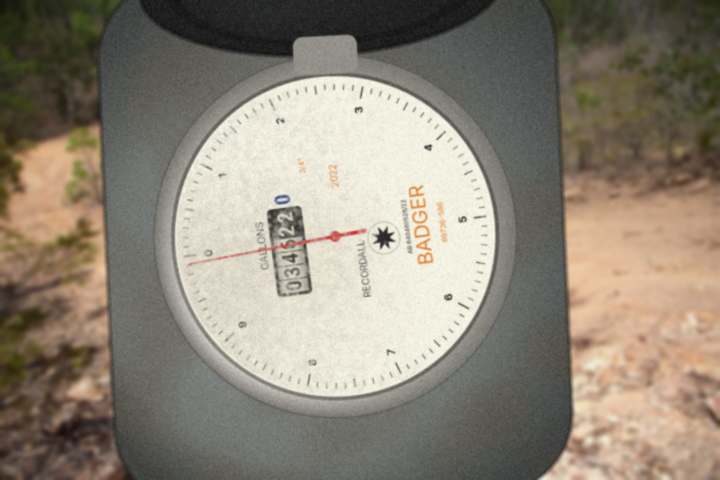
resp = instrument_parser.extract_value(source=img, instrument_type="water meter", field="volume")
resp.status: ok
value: 346219.9 gal
